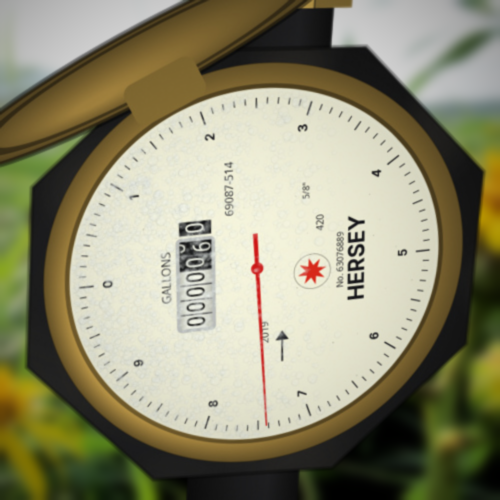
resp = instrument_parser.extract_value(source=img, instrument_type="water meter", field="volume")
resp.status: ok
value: 57.4 gal
